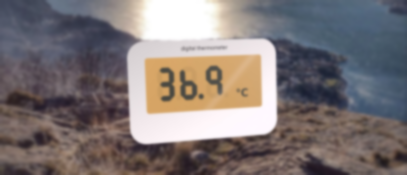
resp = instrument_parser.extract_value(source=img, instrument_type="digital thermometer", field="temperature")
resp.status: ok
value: 36.9 °C
